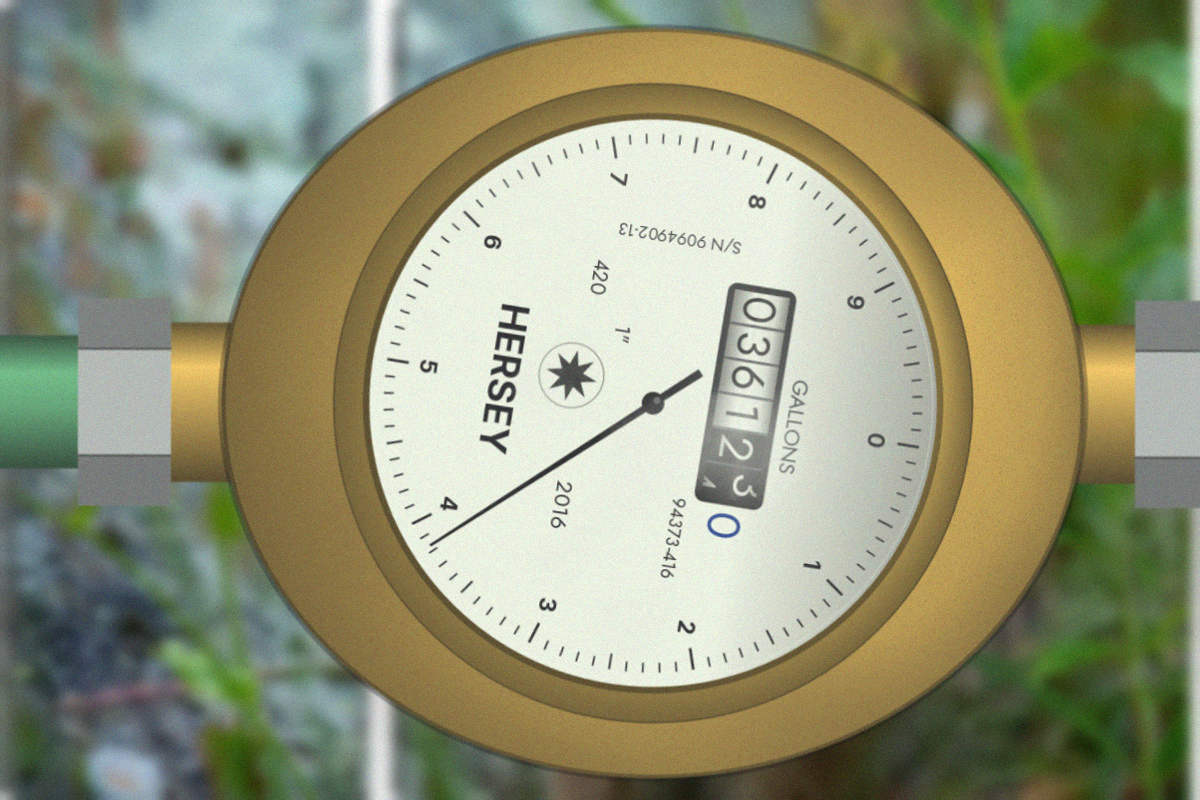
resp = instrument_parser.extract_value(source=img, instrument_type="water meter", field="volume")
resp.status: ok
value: 361233.8 gal
